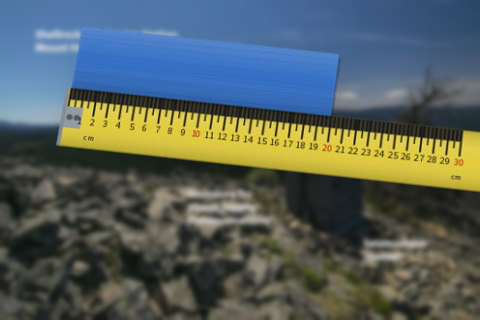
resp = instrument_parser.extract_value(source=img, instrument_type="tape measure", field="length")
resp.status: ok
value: 20 cm
